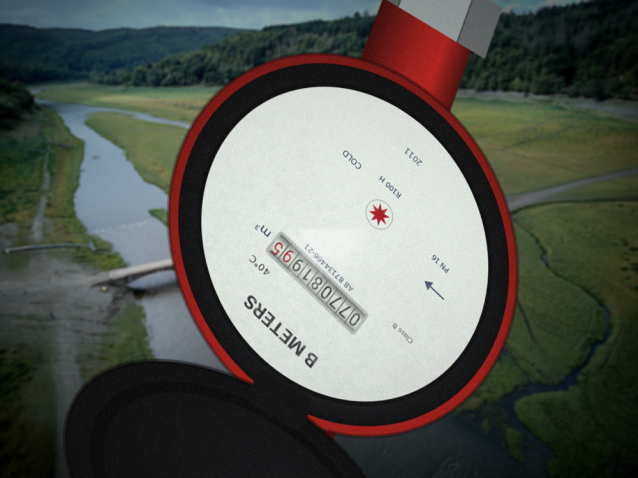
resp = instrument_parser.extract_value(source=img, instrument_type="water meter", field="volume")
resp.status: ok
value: 770819.95 m³
